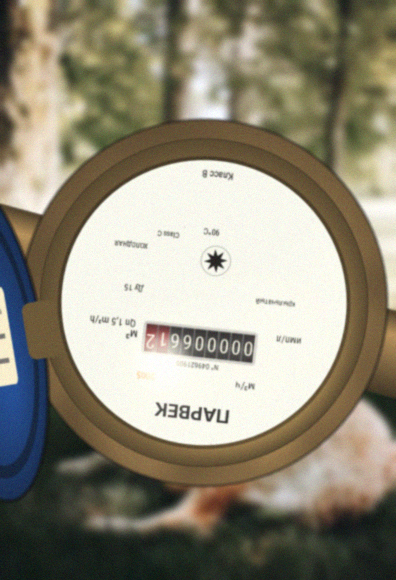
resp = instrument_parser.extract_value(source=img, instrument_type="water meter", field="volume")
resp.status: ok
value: 66.12 m³
